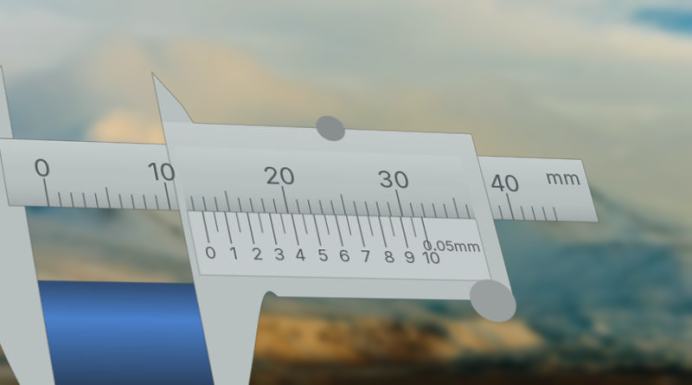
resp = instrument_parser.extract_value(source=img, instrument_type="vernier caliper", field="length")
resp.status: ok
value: 12.7 mm
